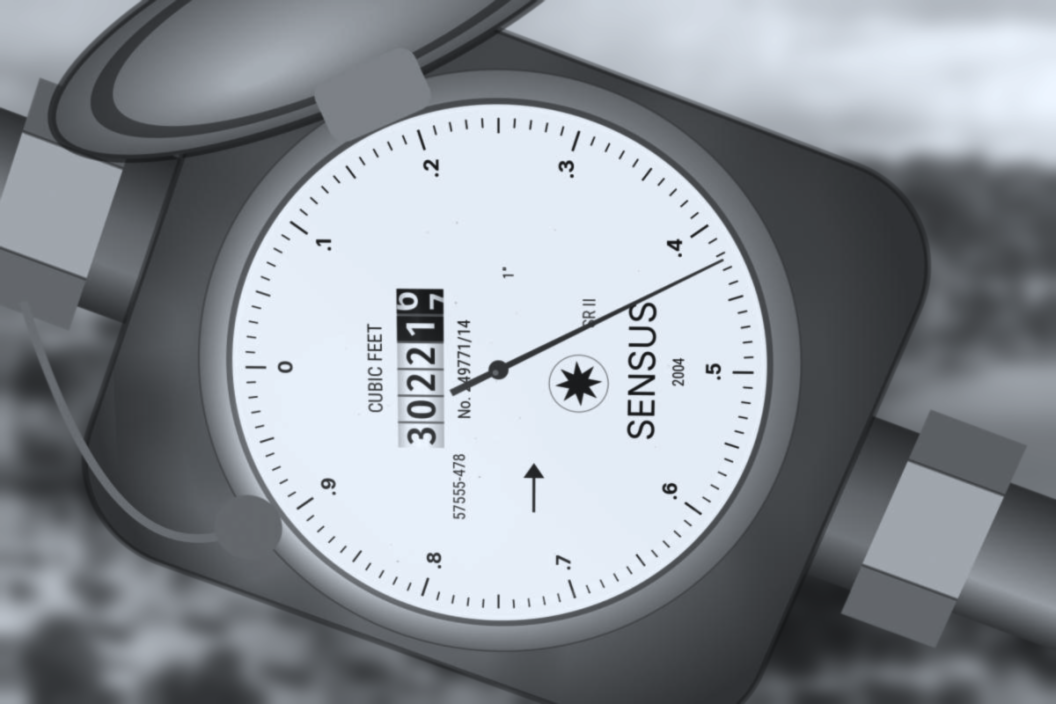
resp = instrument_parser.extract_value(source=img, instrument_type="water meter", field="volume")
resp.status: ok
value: 302216.42 ft³
